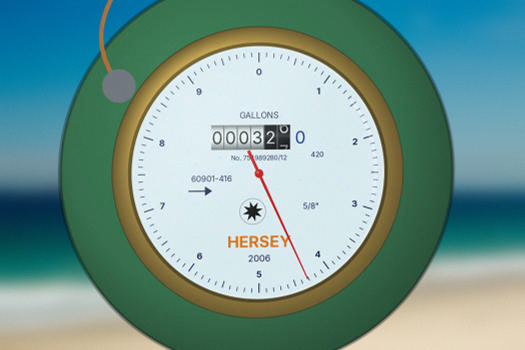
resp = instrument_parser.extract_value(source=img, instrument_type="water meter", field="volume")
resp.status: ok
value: 3264.3 gal
